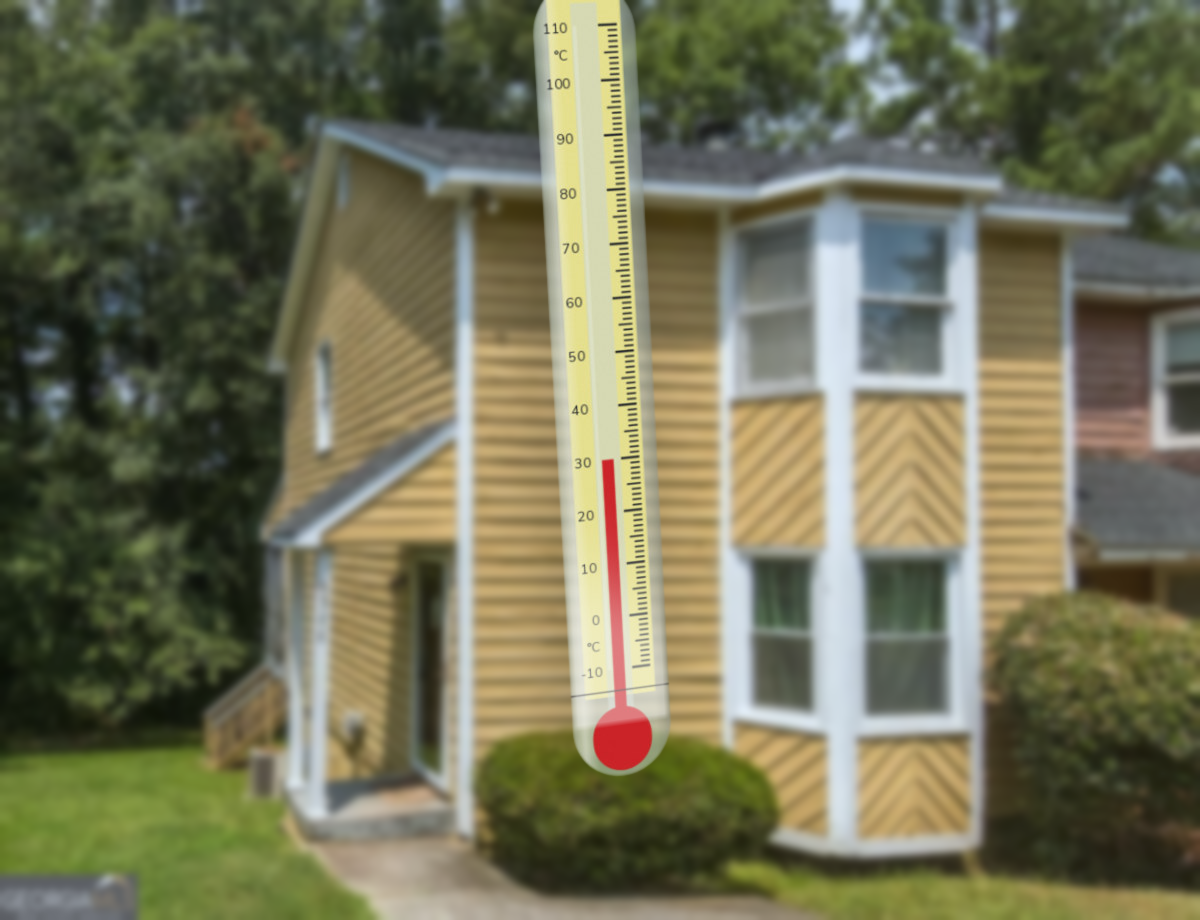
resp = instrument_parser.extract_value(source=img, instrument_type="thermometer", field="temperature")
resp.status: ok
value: 30 °C
